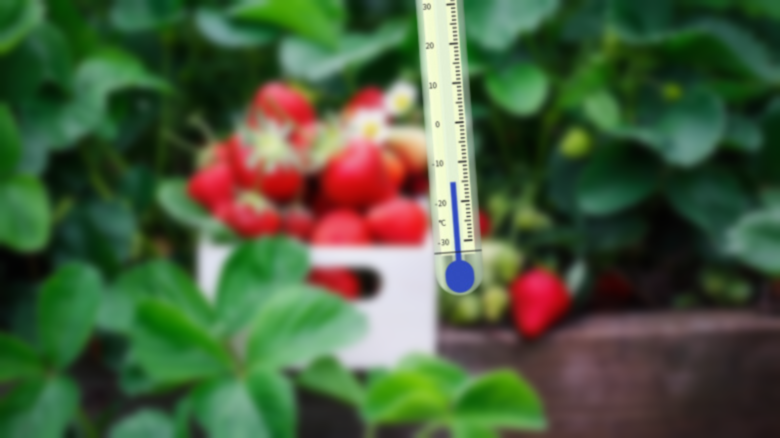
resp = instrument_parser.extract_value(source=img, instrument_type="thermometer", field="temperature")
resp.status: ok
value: -15 °C
